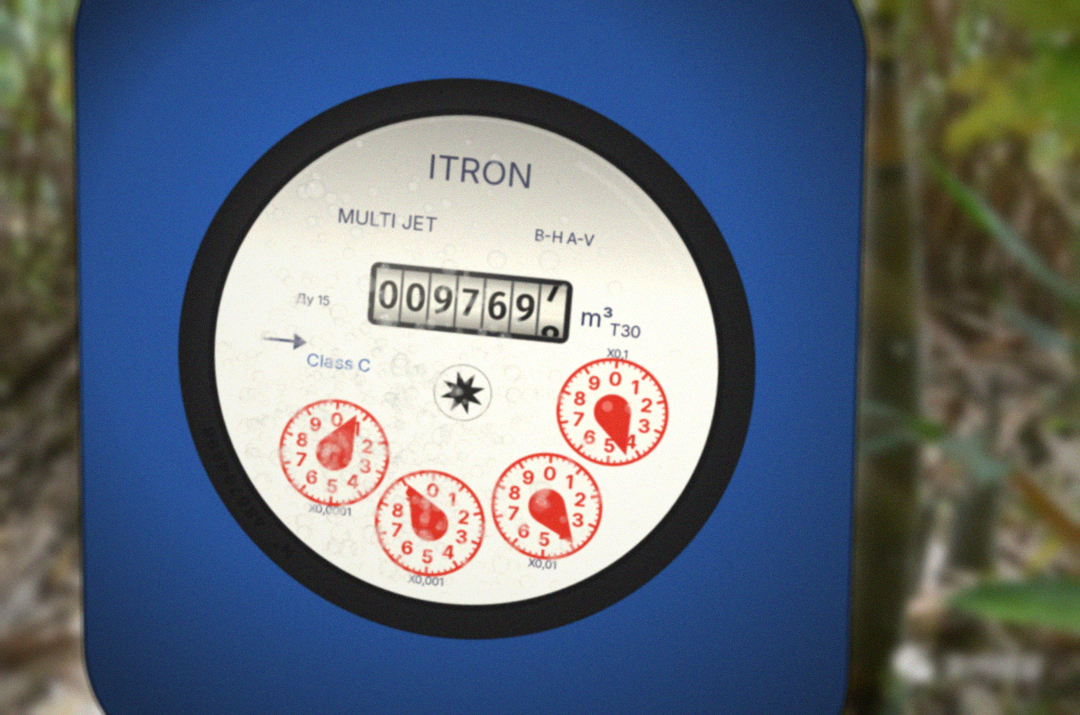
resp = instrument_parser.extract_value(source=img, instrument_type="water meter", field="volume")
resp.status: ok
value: 97697.4390 m³
